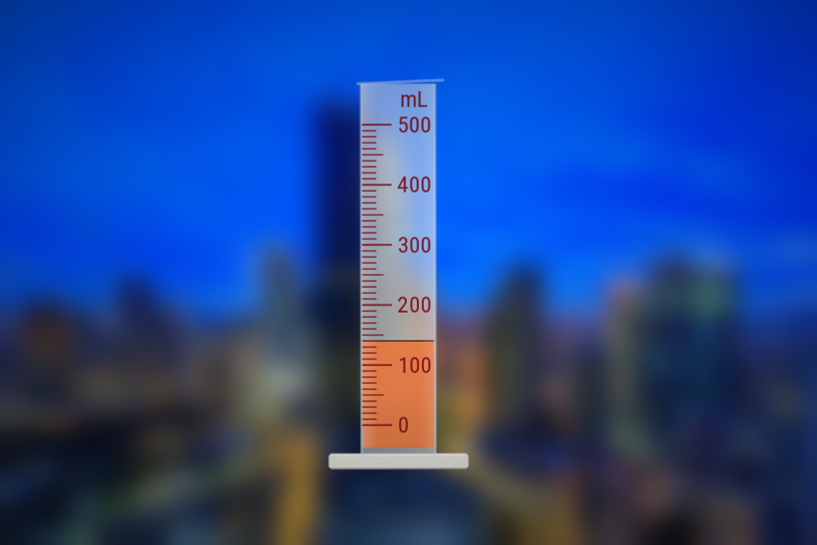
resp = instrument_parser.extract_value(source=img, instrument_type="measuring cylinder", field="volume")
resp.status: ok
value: 140 mL
